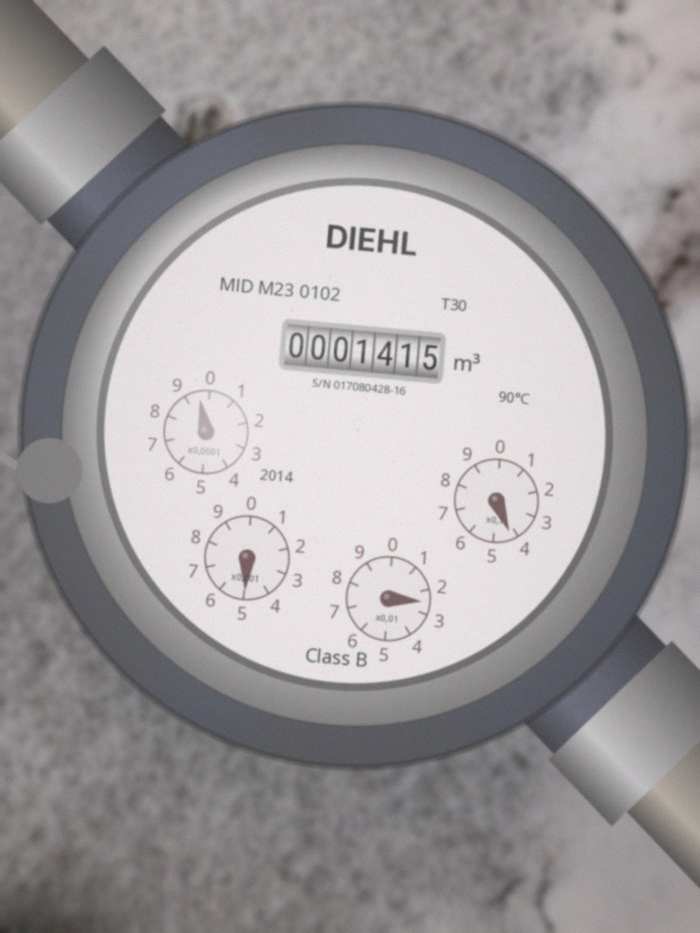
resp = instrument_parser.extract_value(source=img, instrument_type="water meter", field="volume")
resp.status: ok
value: 1415.4249 m³
